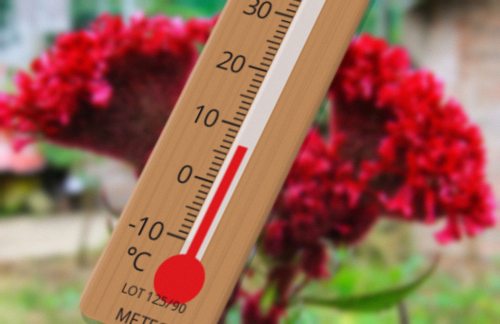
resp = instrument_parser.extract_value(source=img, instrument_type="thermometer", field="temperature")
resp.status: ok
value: 7 °C
